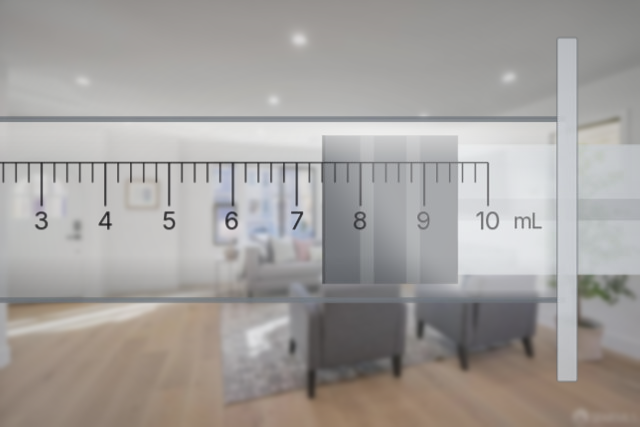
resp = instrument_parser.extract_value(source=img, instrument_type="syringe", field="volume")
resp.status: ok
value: 7.4 mL
